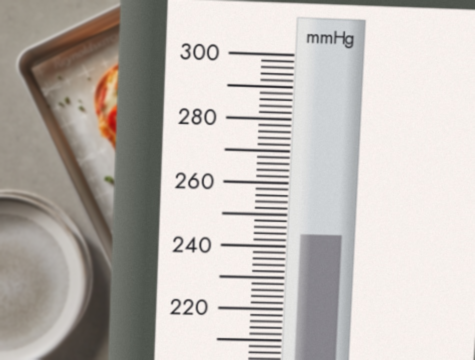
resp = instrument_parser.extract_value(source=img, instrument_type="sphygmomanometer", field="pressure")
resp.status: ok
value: 244 mmHg
